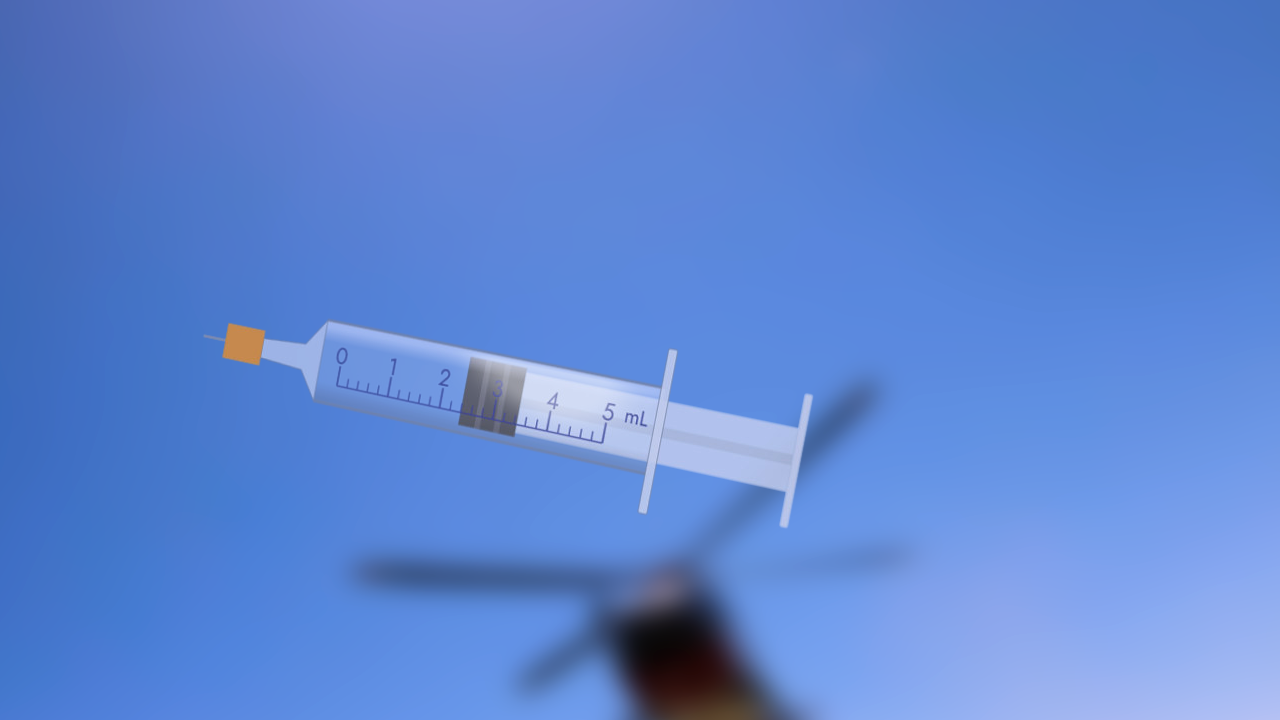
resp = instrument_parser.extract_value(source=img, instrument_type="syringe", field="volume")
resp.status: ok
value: 2.4 mL
